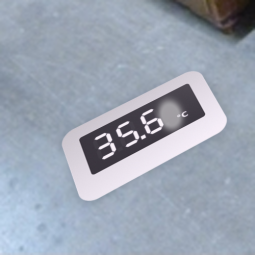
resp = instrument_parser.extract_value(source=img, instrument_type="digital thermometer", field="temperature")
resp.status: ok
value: 35.6 °C
